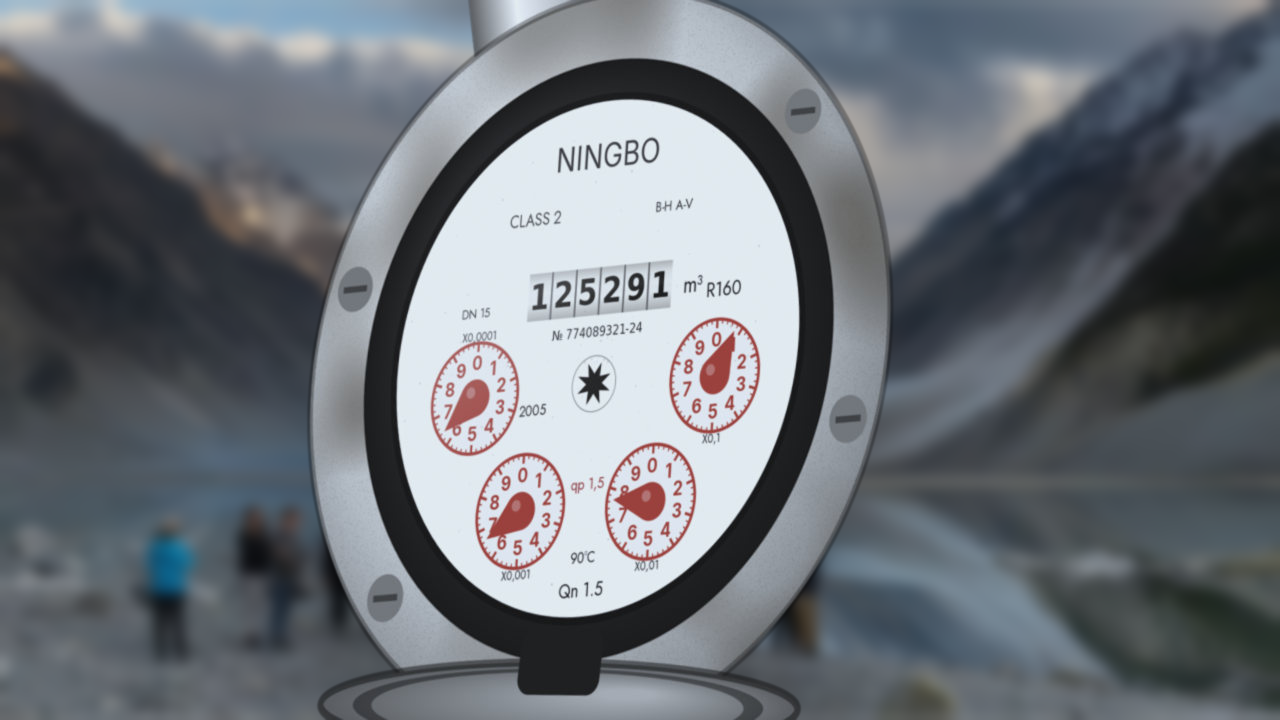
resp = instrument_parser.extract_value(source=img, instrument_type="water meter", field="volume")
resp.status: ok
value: 125291.0766 m³
